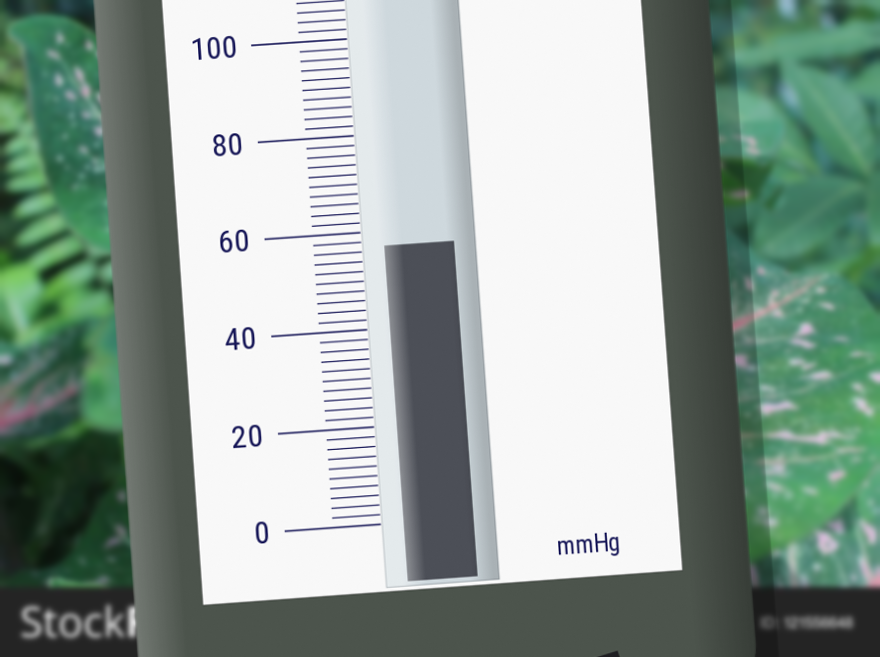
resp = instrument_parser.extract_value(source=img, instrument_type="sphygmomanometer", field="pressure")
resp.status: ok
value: 57 mmHg
